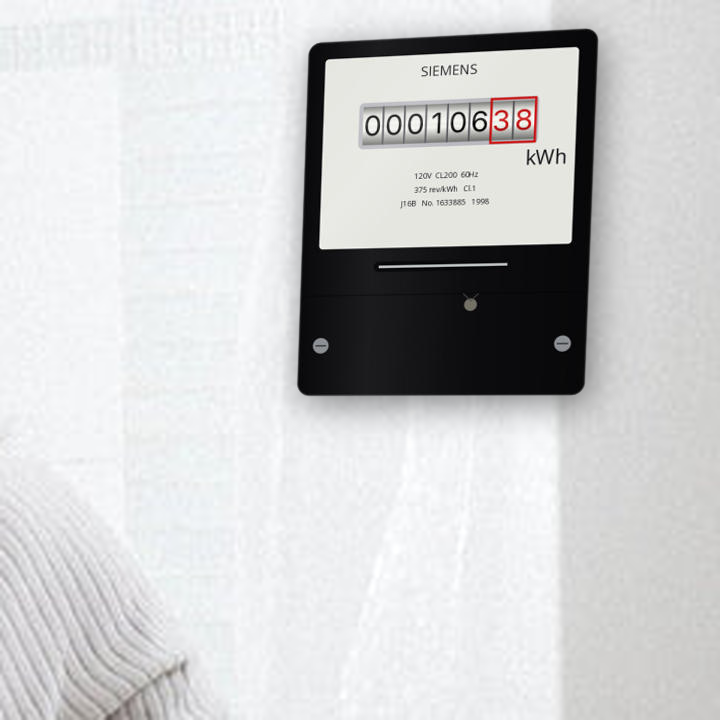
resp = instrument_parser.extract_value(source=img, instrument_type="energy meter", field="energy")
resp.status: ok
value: 106.38 kWh
